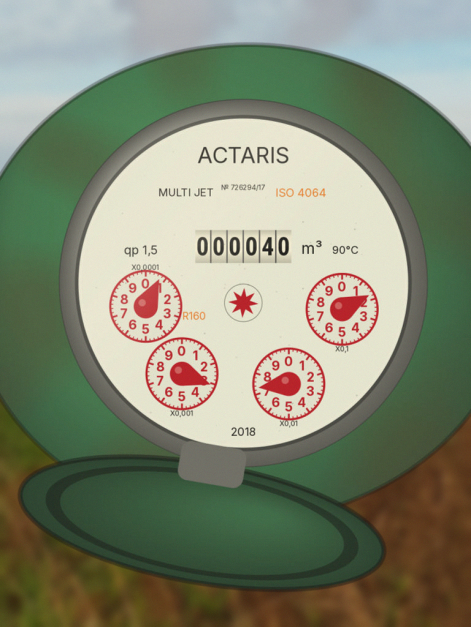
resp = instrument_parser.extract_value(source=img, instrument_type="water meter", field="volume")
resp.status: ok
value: 40.1730 m³
